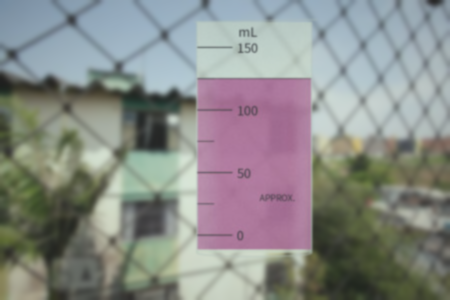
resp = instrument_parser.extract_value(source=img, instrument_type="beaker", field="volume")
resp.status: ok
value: 125 mL
